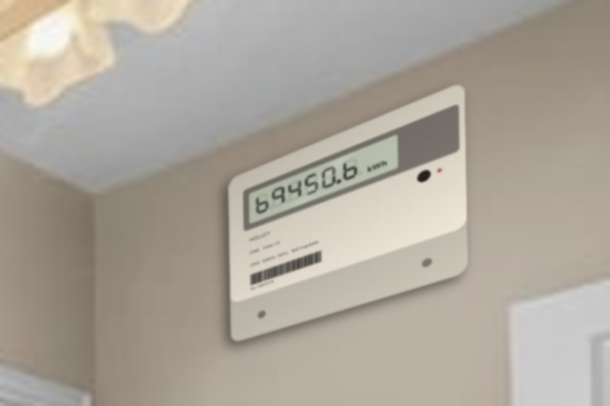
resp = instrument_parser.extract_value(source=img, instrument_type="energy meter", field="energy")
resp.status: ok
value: 69450.6 kWh
